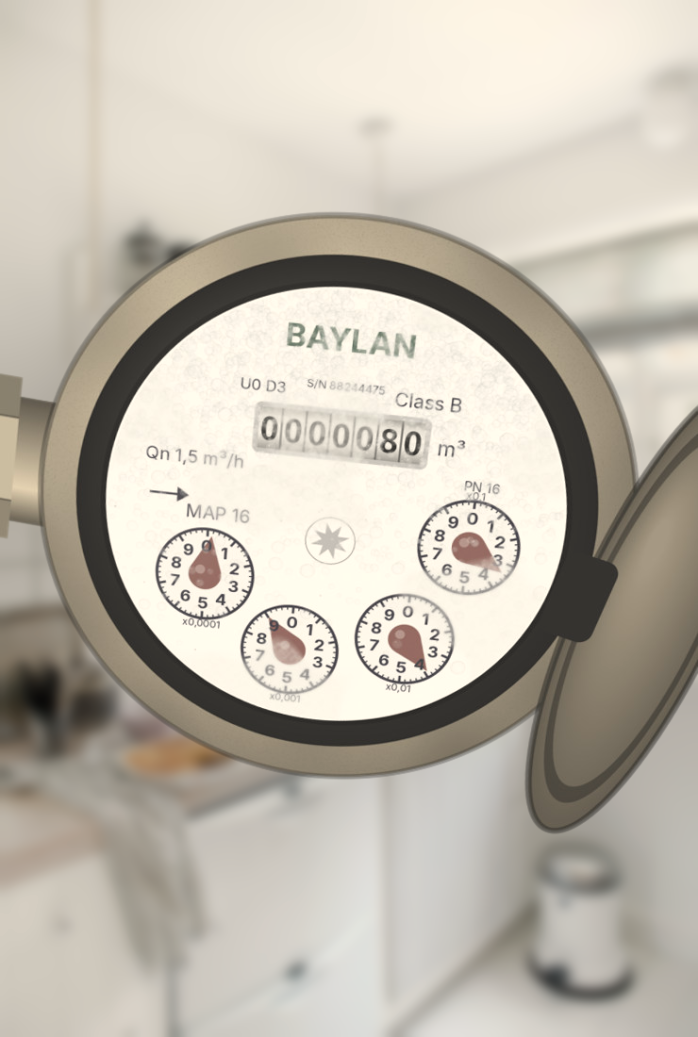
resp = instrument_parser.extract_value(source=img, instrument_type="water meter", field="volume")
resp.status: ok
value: 80.3390 m³
